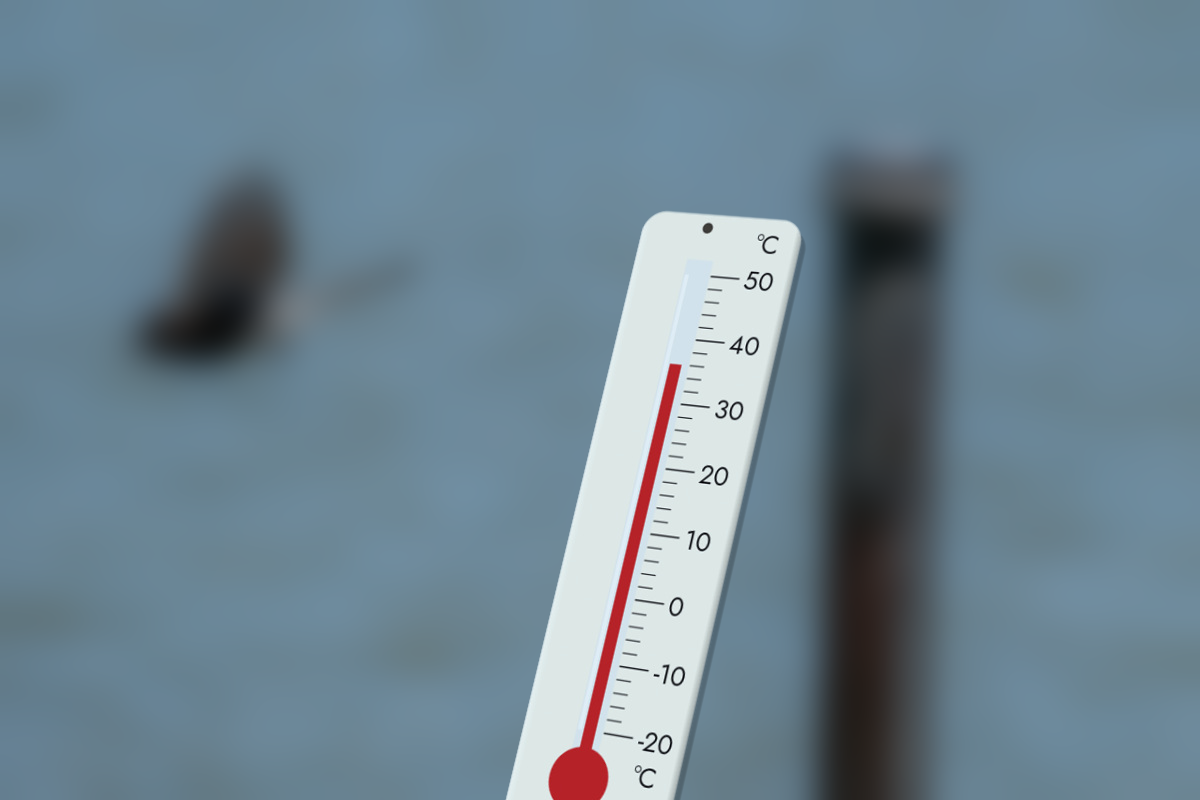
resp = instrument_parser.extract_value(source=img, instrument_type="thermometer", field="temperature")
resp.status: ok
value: 36 °C
